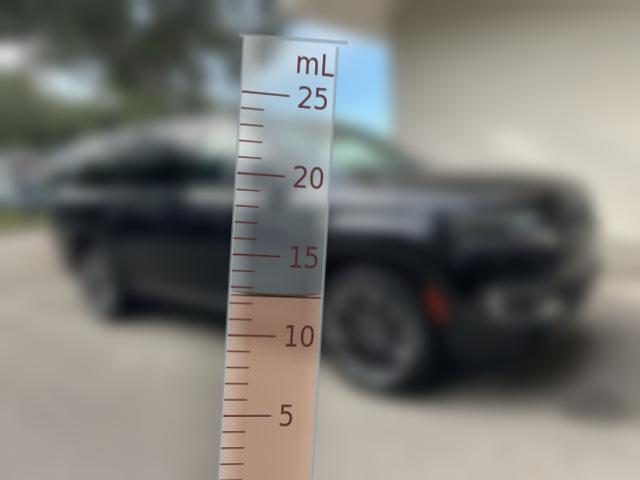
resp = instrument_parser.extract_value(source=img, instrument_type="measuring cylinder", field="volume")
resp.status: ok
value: 12.5 mL
